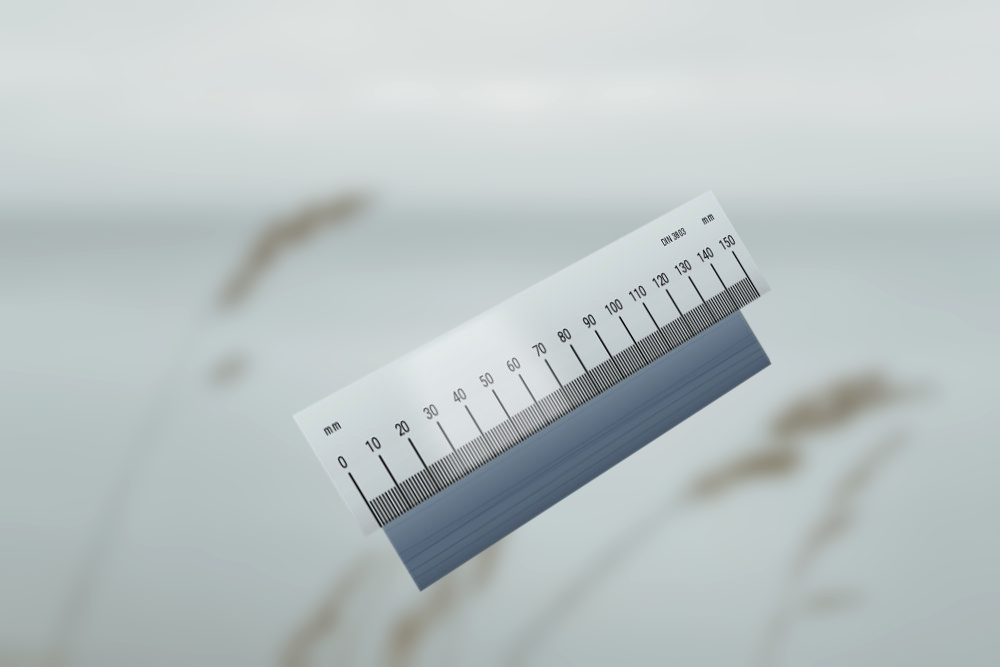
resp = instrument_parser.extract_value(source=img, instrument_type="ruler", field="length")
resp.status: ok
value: 140 mm
